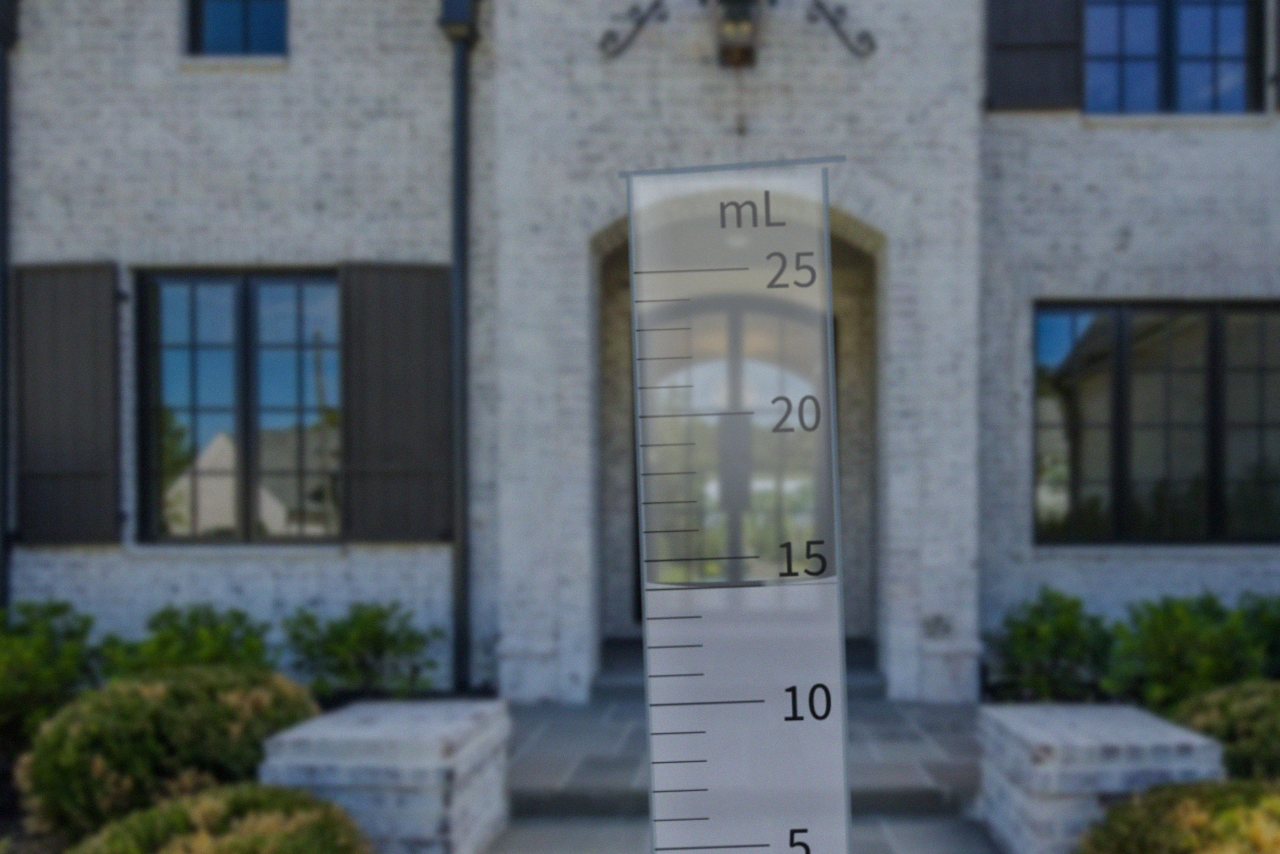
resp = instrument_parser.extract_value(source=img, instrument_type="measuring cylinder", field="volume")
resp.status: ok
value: 14 mL
